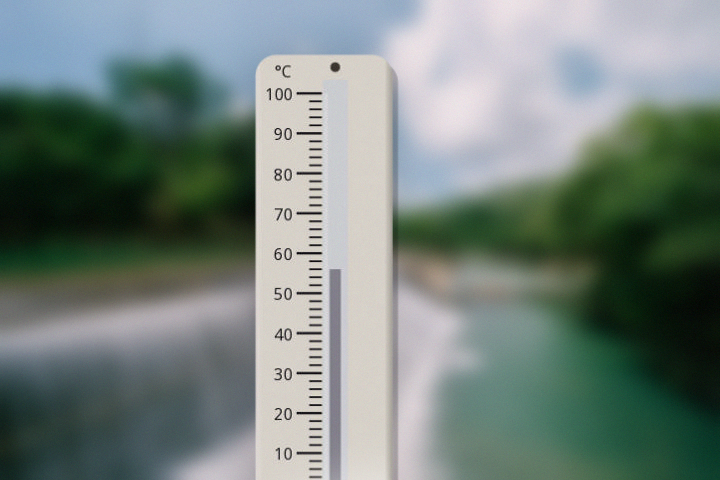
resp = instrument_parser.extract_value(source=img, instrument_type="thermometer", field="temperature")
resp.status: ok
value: 56 °C
